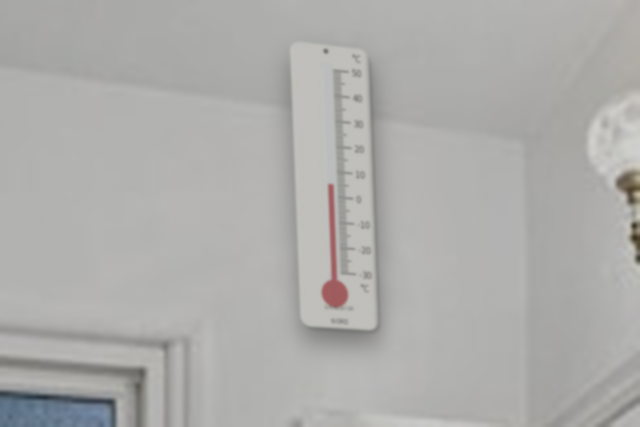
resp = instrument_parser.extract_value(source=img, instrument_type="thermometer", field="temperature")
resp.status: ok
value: 5 °C
